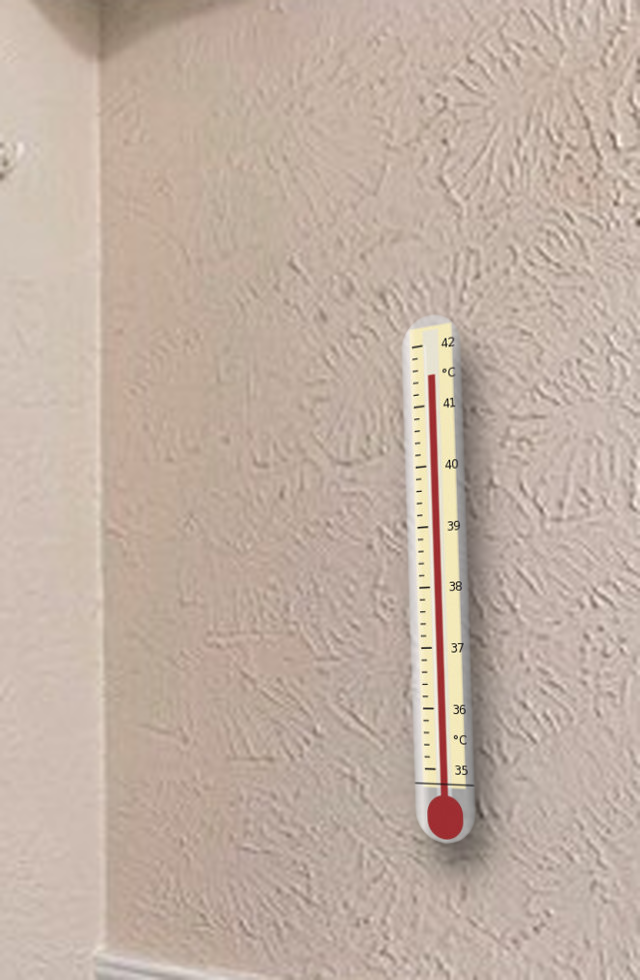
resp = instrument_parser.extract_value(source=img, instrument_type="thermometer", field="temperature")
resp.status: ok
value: 41.5 °C
